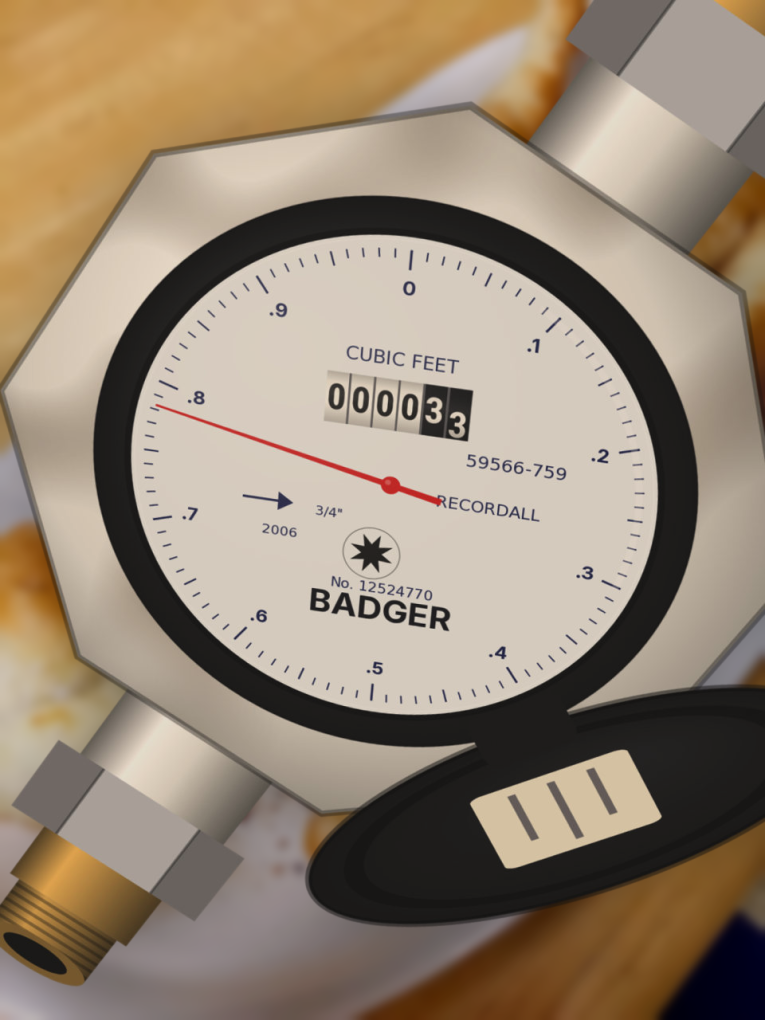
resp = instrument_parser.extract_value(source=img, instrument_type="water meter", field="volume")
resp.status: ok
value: 32.78 ft³
